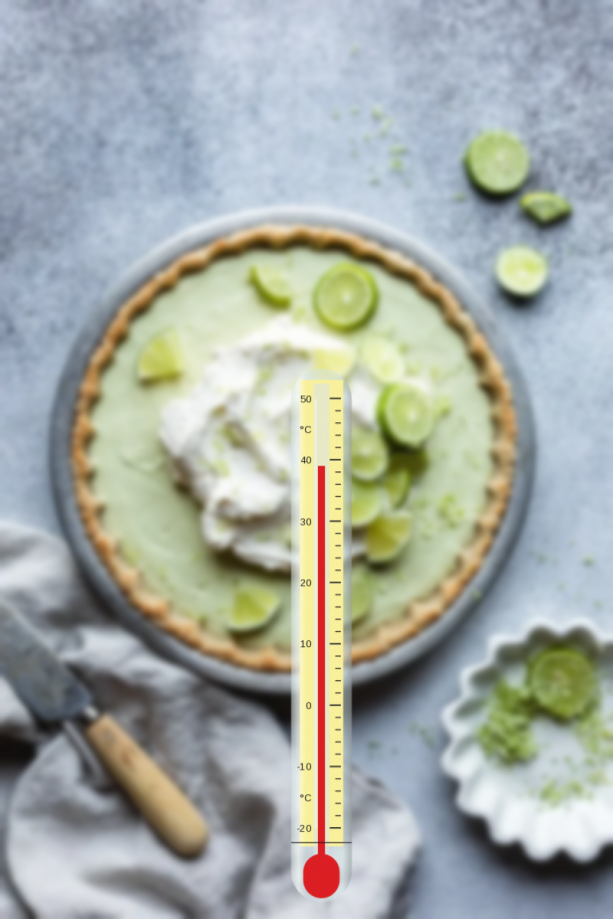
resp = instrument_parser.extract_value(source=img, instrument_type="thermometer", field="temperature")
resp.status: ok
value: 39 °C
